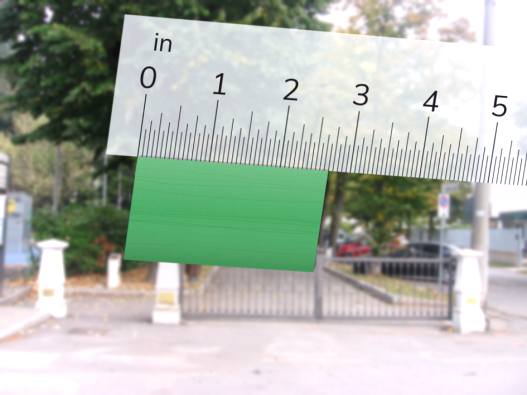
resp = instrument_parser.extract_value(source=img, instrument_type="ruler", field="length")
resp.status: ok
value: 2.6875 in
